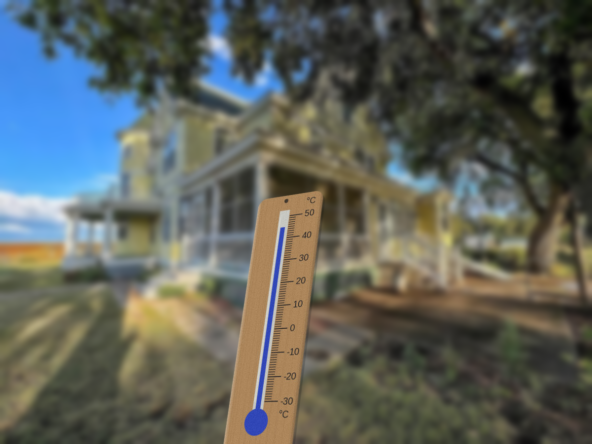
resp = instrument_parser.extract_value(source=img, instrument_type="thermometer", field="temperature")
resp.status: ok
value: 45 °C
